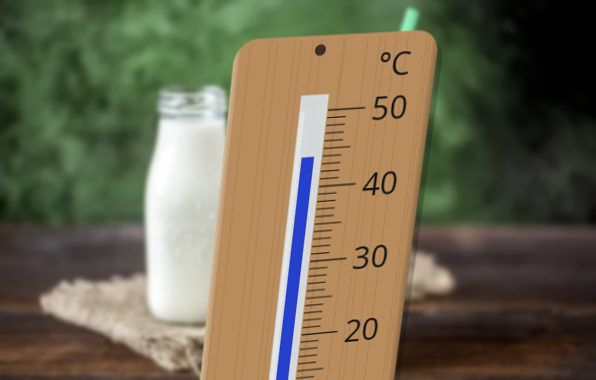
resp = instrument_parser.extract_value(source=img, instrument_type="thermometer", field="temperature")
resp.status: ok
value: 44 °C
